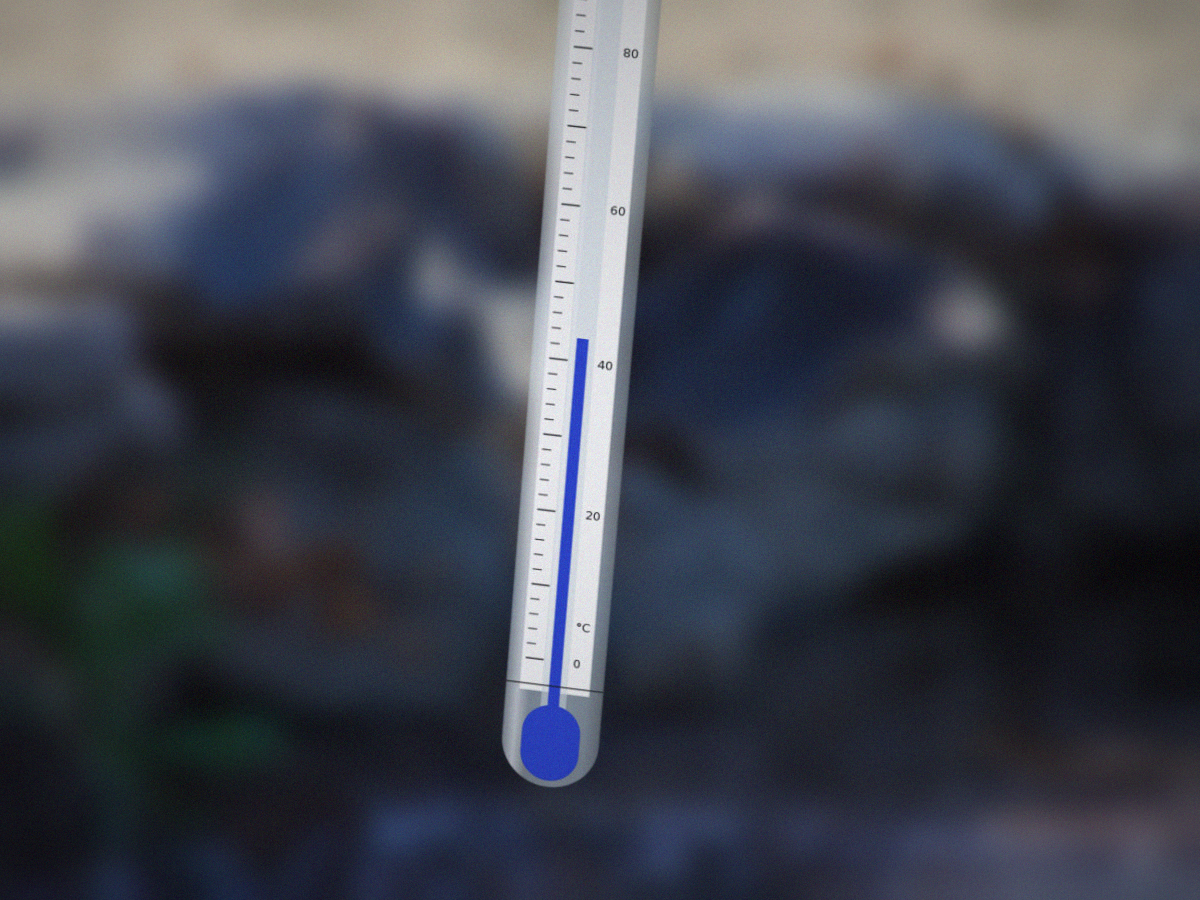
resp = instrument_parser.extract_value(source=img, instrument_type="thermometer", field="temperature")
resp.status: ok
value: 43 °C
